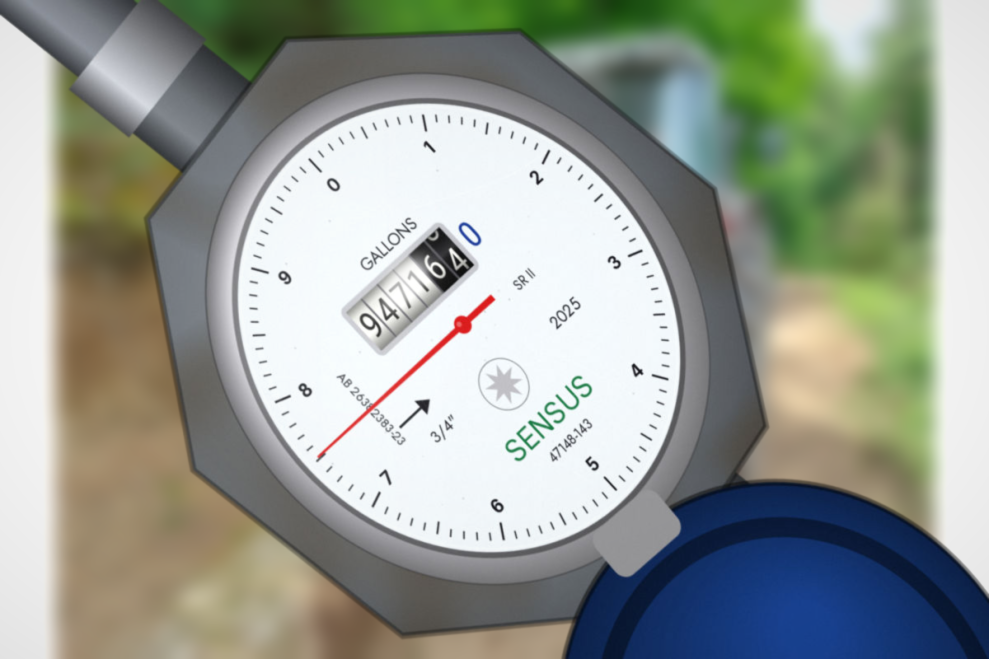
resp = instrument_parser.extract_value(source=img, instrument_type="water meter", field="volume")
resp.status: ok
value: 9471637.5 gal
